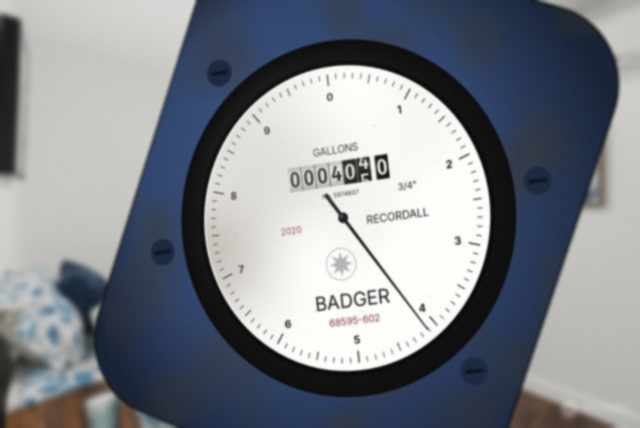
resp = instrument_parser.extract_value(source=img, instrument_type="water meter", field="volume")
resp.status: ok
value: 4044.1 gal
